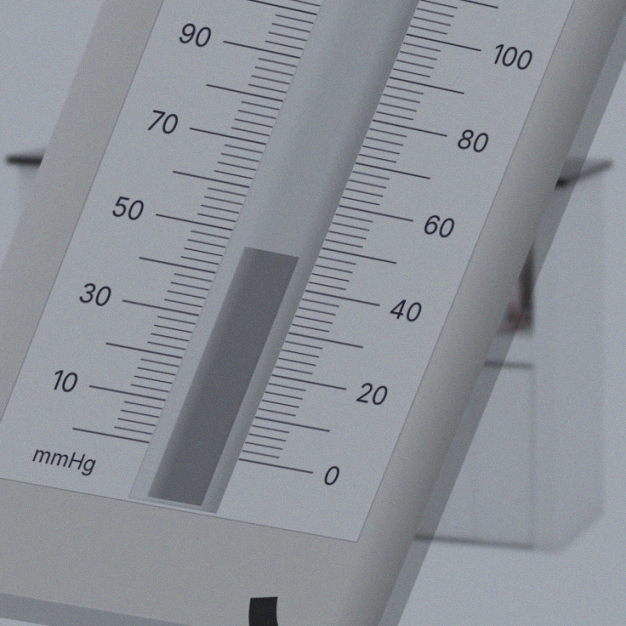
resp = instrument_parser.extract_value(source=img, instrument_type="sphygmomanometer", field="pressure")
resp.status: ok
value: 47 mmHg
